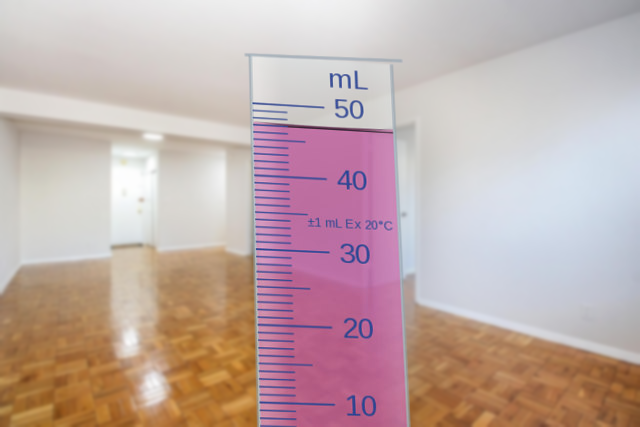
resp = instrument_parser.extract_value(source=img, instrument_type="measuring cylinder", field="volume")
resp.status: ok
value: 47 mL
